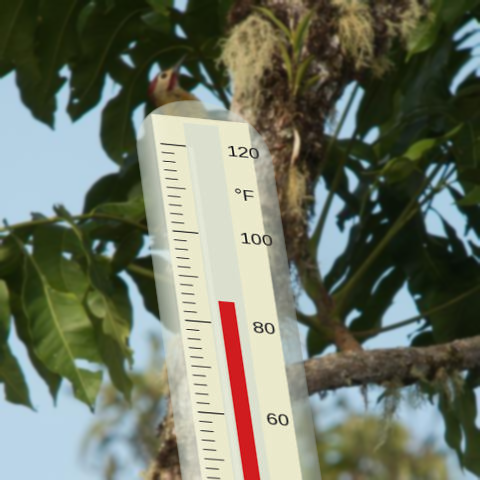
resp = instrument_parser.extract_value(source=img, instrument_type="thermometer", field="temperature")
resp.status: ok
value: 85 °F
